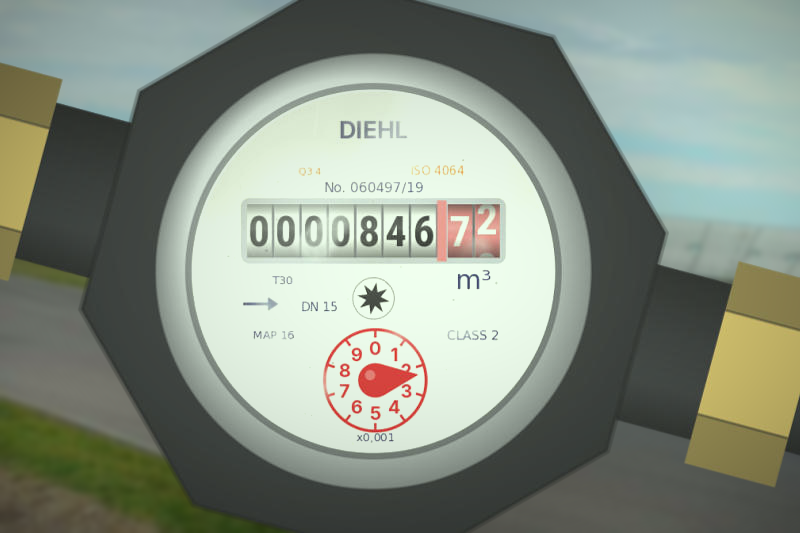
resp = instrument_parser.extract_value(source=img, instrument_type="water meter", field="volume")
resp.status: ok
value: 846.722 m³
